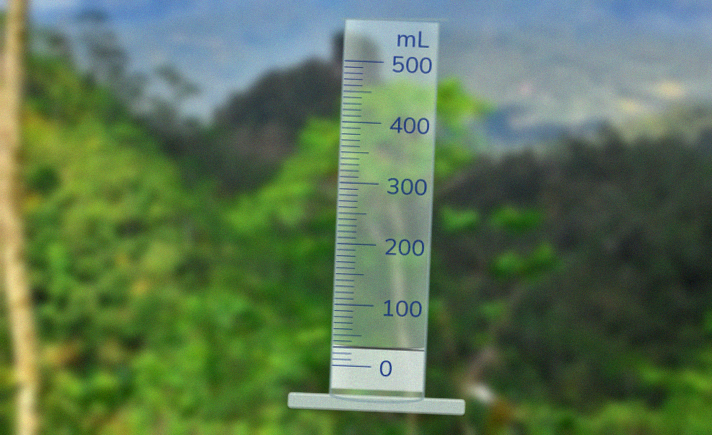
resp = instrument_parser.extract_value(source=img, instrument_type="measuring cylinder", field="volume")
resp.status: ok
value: 30 mL
